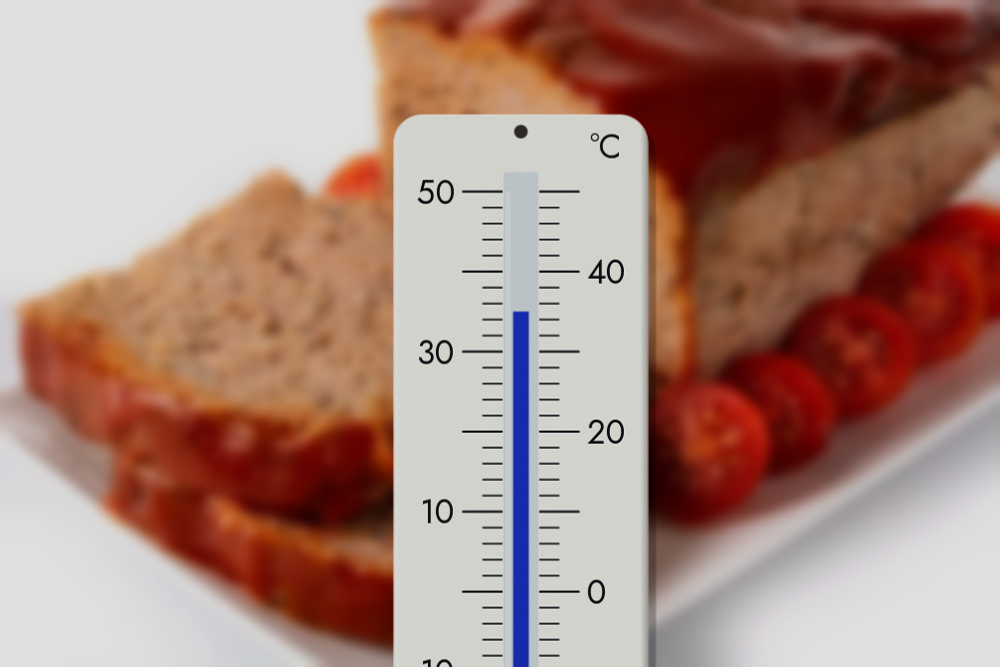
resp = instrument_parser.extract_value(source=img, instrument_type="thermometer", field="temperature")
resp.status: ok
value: 35 °C
